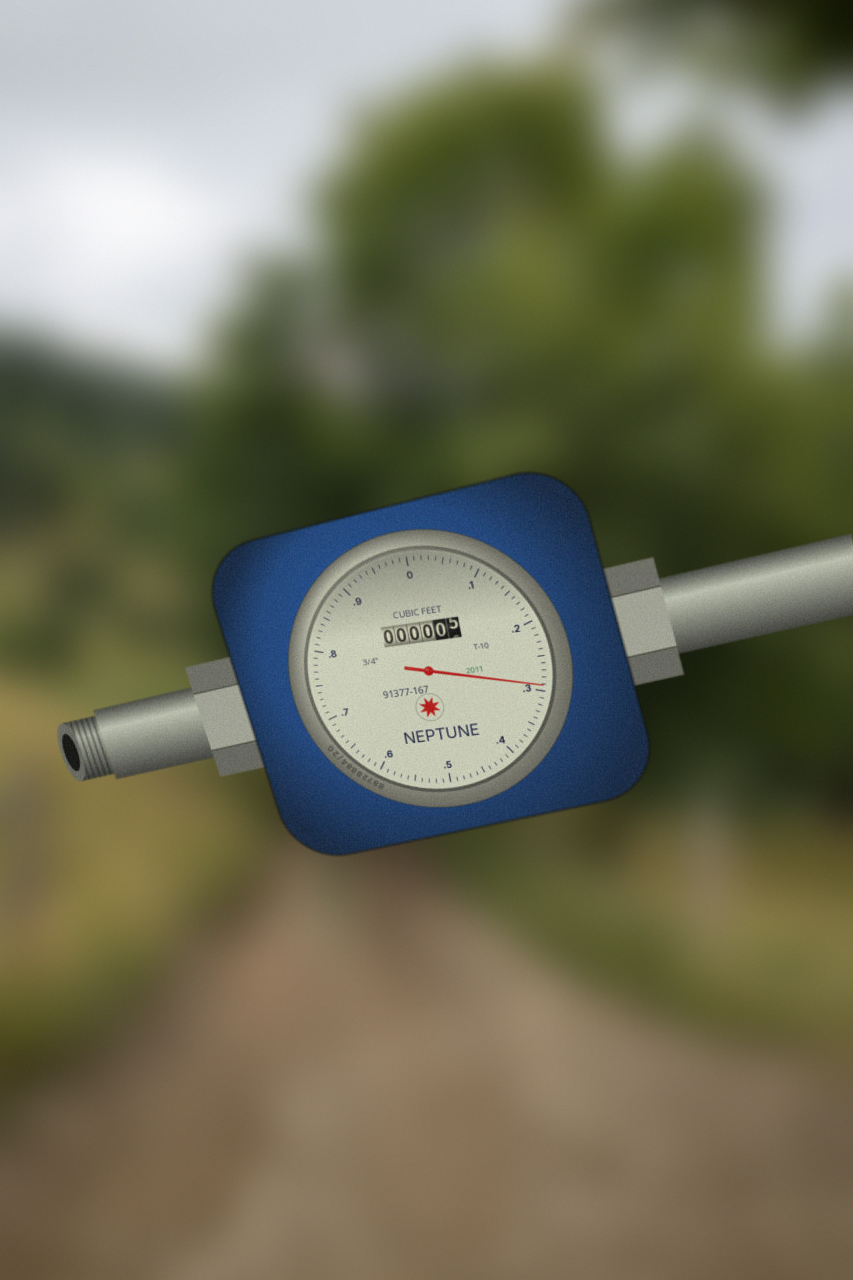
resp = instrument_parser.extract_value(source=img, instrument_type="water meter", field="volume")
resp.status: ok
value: 5.29 ft³
